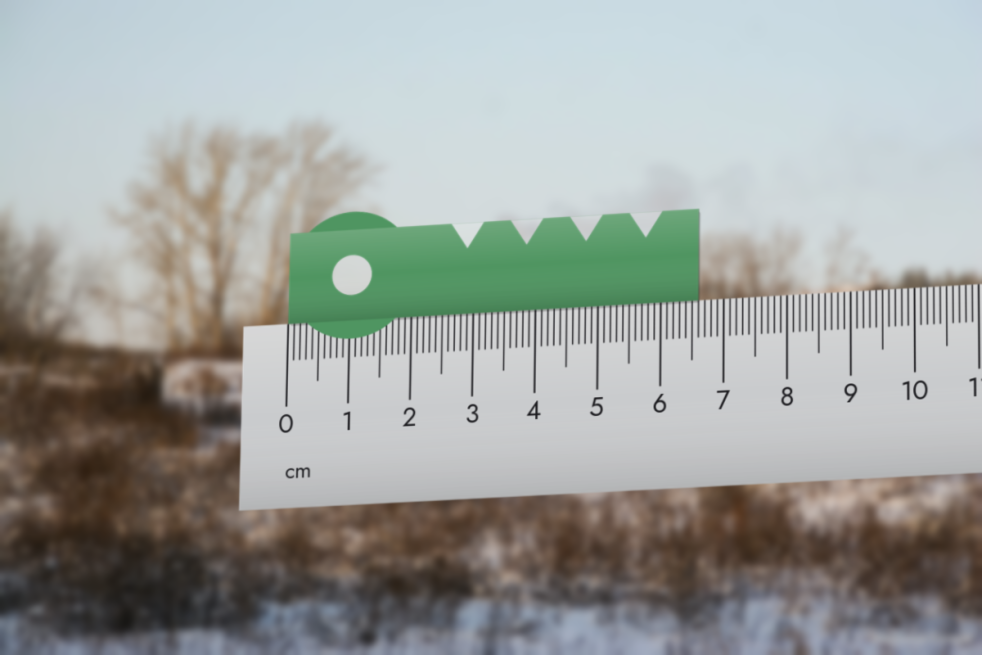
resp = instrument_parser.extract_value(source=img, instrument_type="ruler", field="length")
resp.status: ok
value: 6.6 cm
